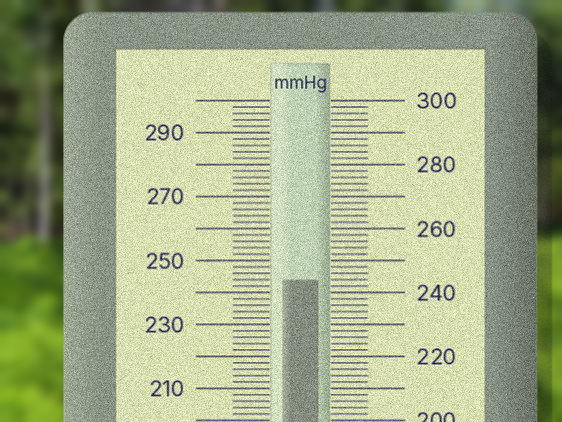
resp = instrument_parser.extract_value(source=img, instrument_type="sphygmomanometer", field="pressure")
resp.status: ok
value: 244 mmHg
